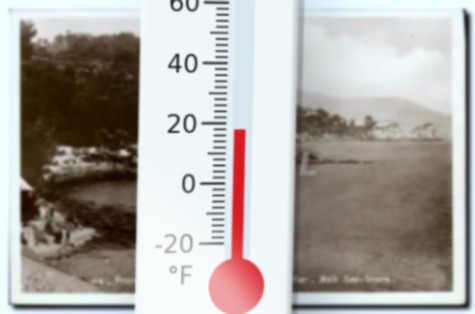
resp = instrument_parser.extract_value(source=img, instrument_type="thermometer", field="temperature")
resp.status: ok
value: 18 °F
